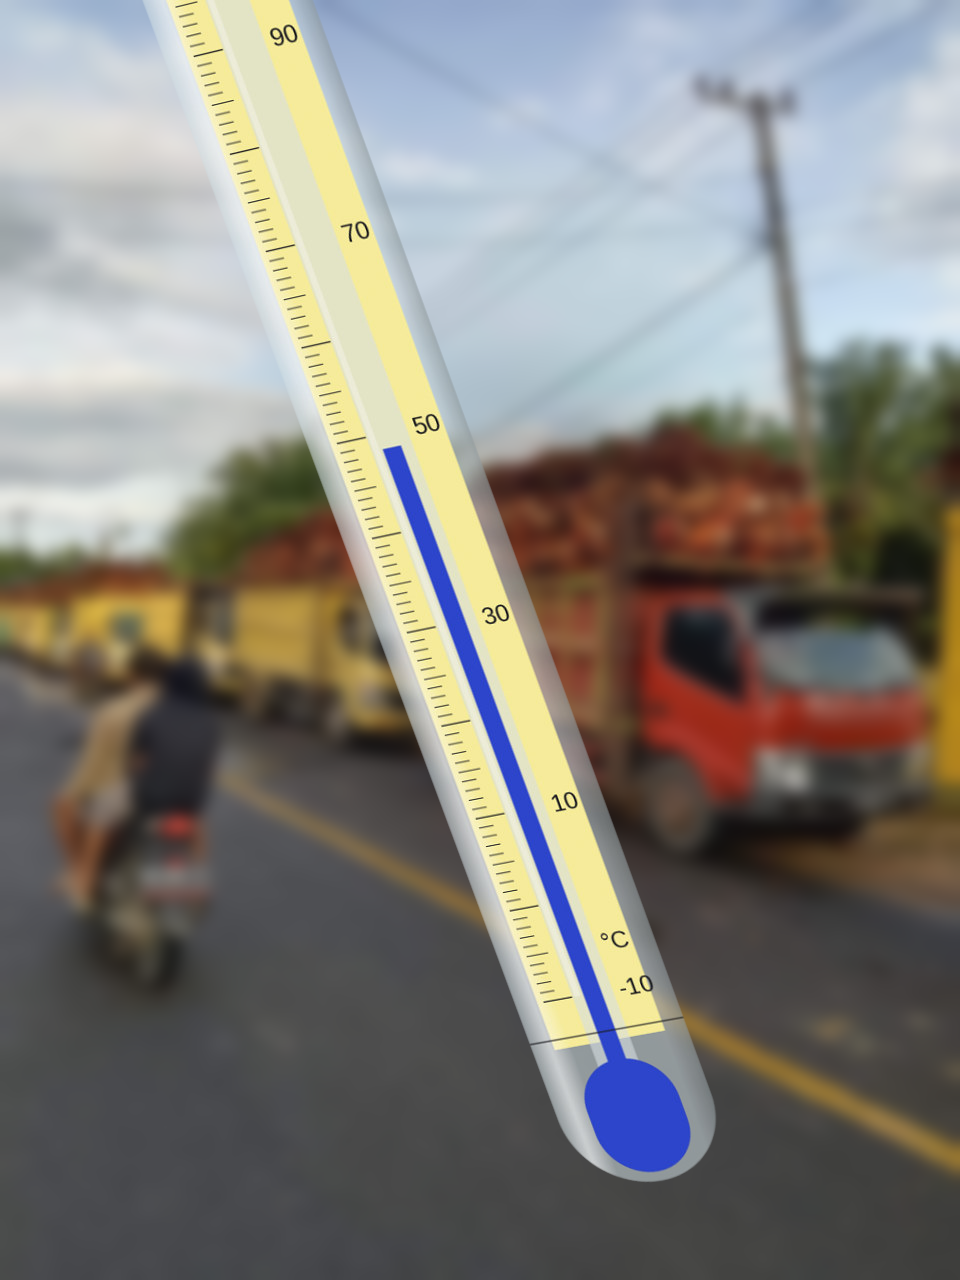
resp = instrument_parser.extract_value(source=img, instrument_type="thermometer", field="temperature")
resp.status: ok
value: 48.5 °C
